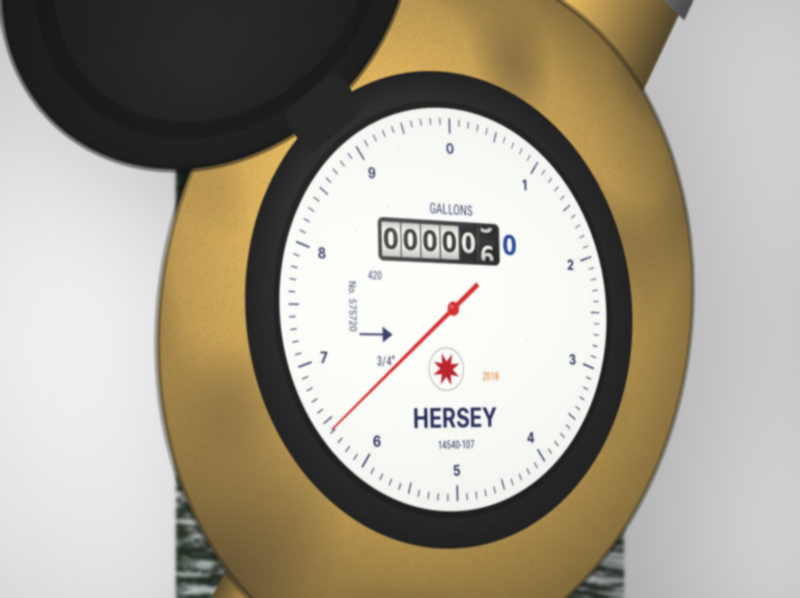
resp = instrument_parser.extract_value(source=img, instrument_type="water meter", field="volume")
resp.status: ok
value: 56.4 gal
